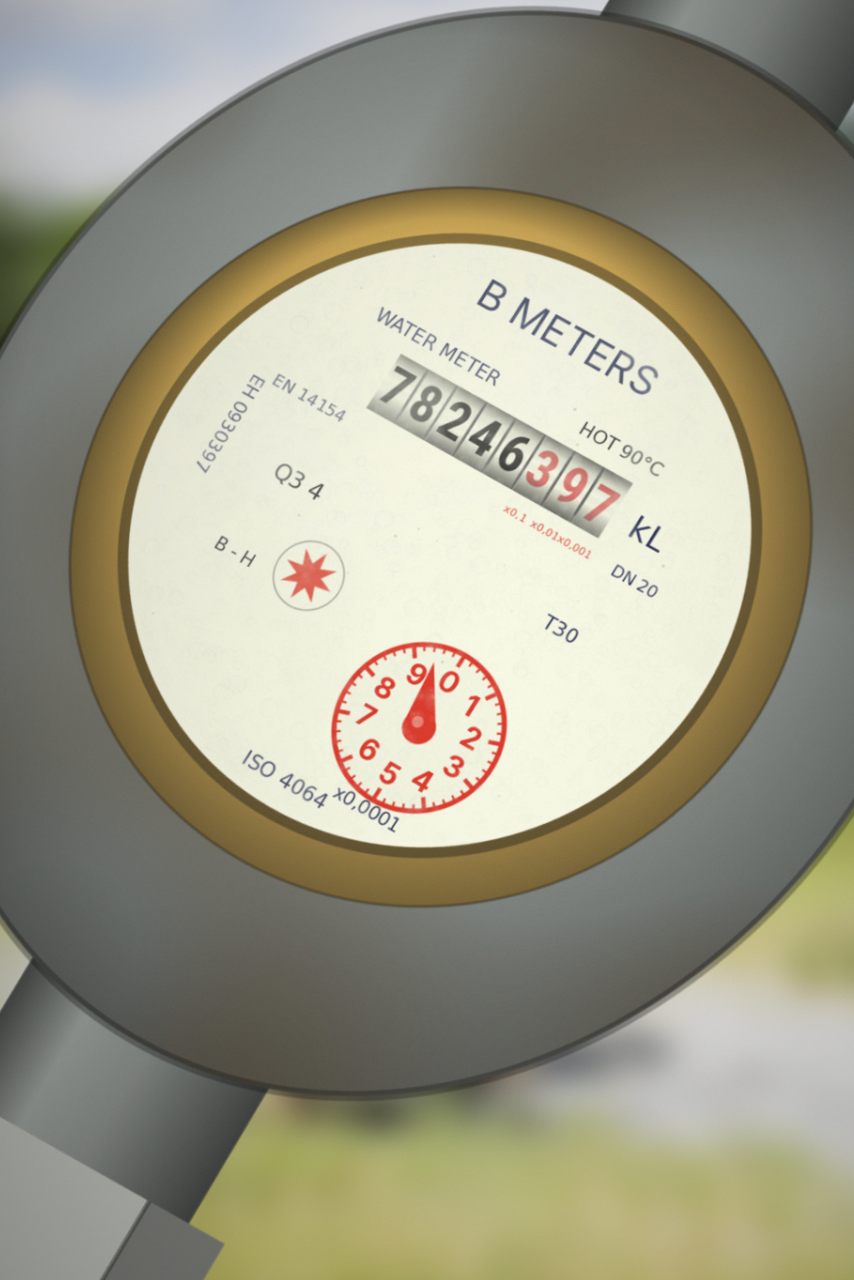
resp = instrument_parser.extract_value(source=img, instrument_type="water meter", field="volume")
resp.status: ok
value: 78246.3969 kL
